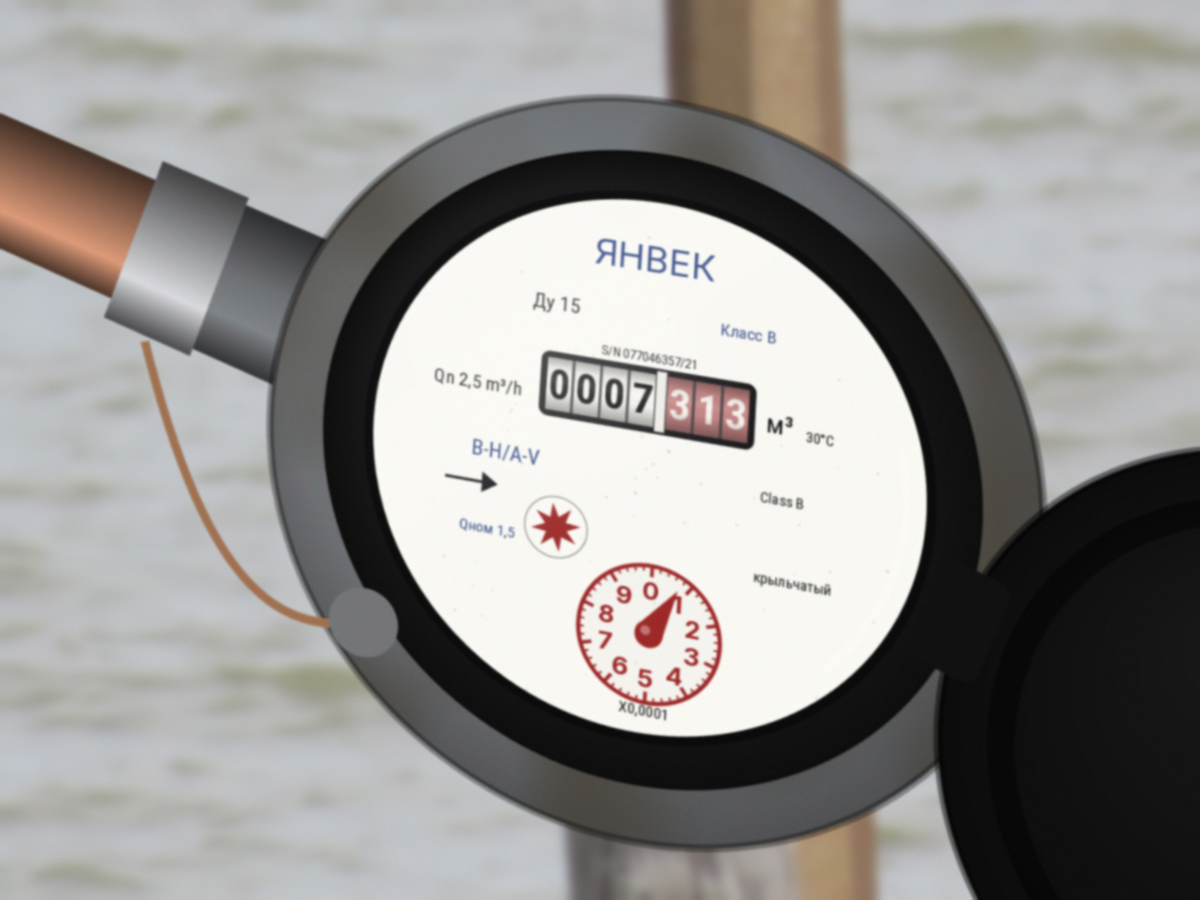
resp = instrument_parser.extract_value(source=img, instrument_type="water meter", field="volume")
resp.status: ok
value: 7.3130 m³
